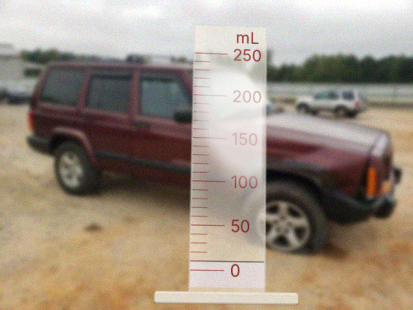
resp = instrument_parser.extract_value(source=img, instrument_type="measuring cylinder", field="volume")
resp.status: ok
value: 10 mL
